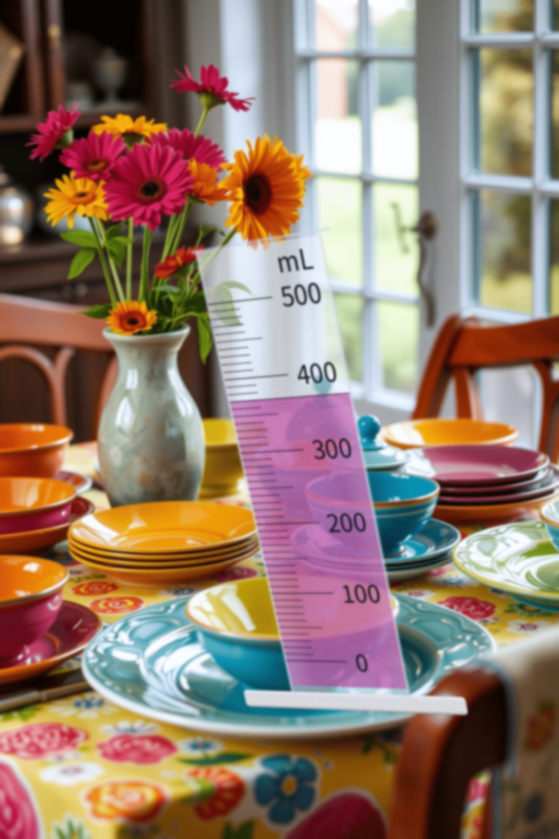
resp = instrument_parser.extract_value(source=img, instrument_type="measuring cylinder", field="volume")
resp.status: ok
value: 370 mL
